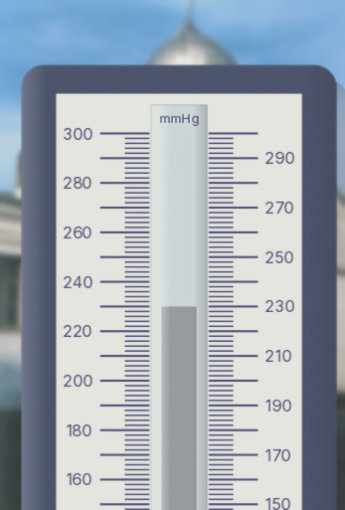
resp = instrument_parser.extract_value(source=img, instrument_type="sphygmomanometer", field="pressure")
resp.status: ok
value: 230 mmHg
